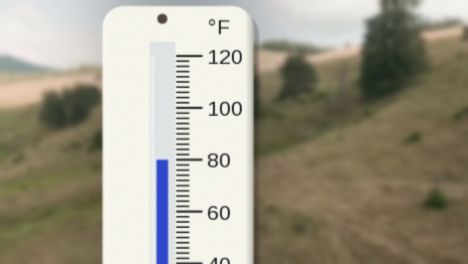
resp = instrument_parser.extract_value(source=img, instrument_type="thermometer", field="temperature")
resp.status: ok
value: 80 °F
